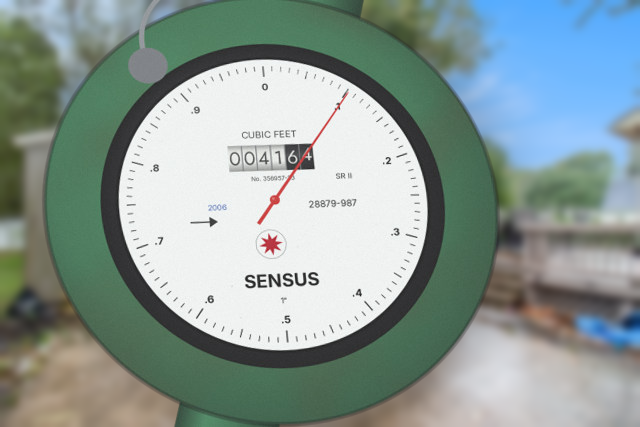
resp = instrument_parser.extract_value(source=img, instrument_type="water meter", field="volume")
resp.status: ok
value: 4164.10 ft³
